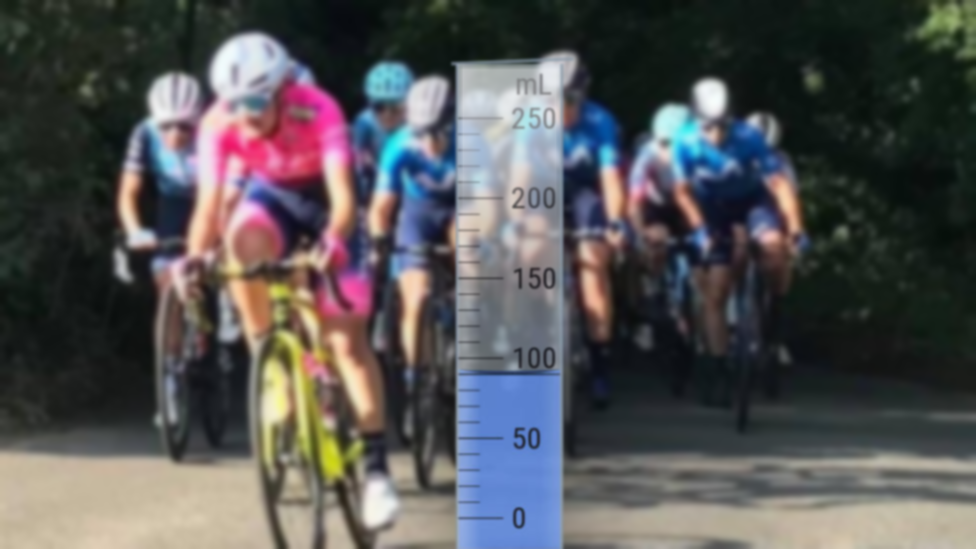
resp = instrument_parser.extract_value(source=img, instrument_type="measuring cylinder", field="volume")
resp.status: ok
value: 90 mL
